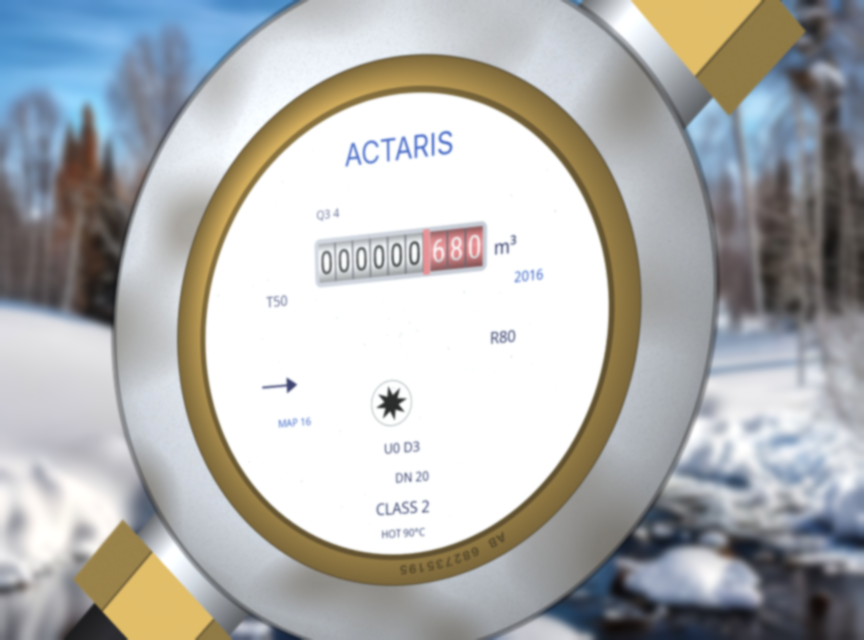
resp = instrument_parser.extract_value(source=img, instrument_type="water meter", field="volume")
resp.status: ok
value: 0.680 m³
